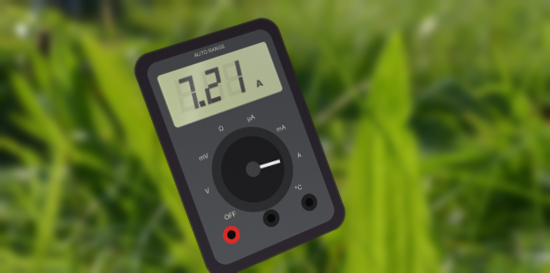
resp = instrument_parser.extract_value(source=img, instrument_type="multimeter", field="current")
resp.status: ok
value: 7.21 A
